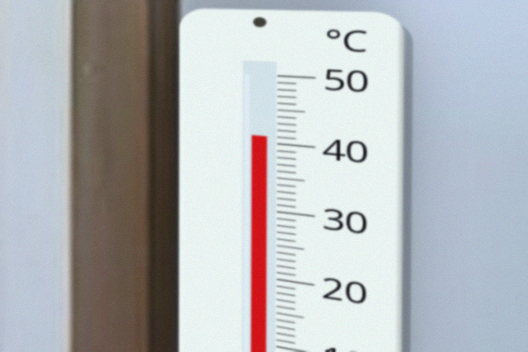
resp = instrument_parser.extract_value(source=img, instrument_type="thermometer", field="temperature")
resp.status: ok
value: 41 °C
